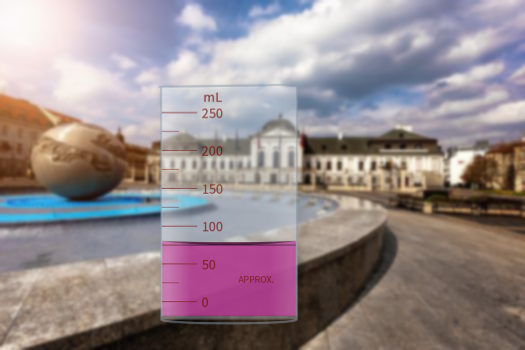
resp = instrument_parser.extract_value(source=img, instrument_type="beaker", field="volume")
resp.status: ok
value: 75 mL
